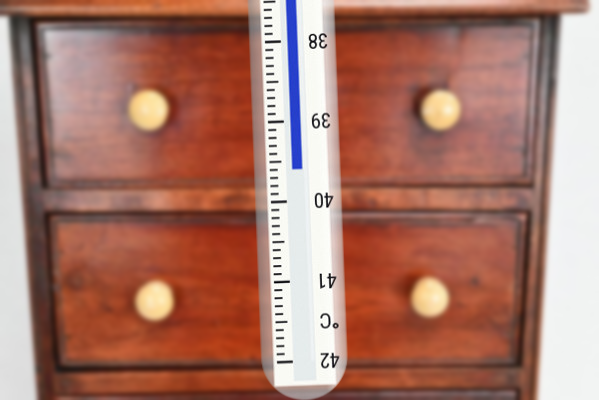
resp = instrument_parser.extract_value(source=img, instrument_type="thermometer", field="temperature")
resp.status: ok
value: 39.6 °C
